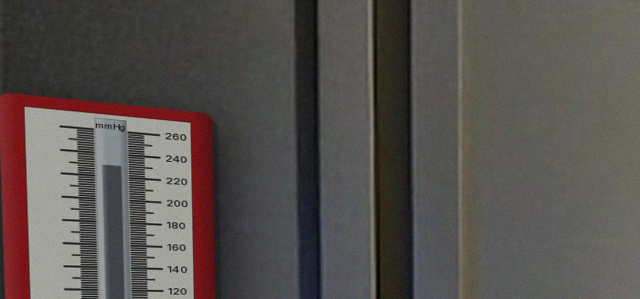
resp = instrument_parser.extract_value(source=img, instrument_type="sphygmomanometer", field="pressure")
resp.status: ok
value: 230 mmHg
